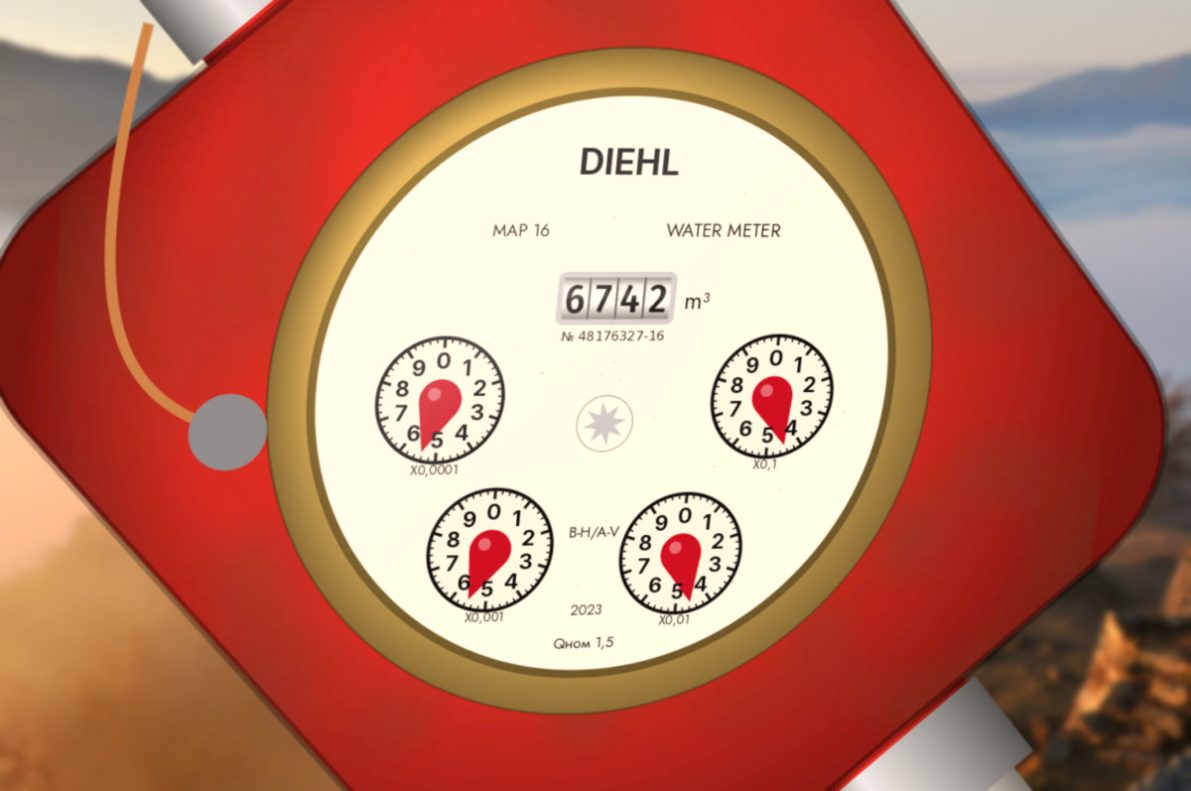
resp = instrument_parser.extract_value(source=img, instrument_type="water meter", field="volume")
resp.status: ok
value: 6742.4455 m³
